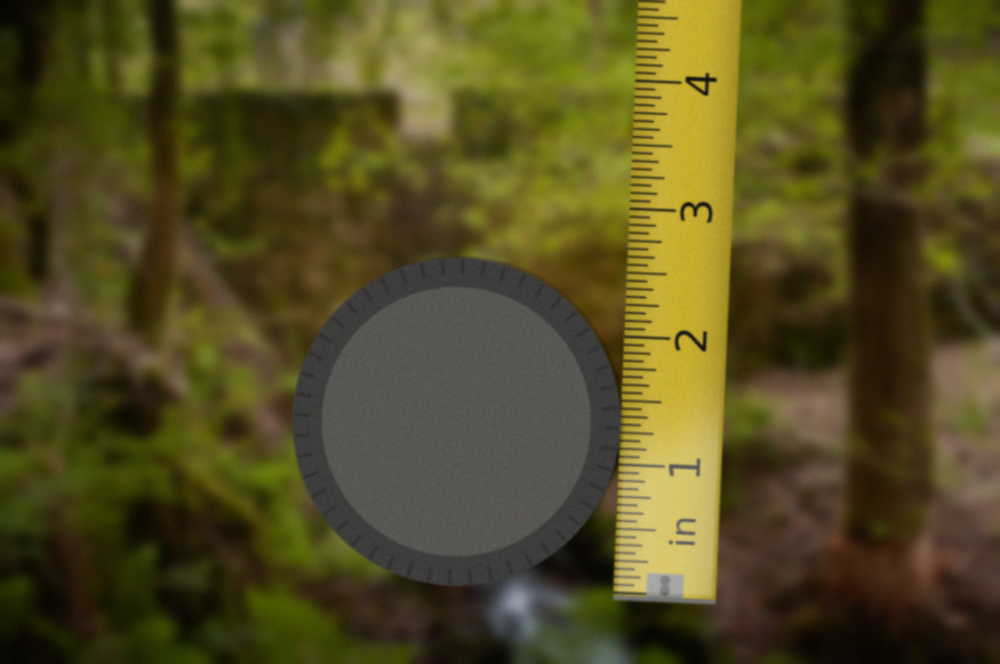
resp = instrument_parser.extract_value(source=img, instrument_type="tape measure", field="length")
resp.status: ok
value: 2.5625 in
